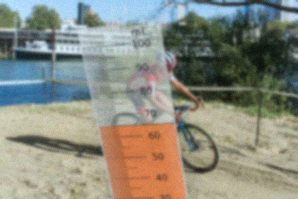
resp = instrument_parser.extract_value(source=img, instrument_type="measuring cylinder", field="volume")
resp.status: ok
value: 65 mL
